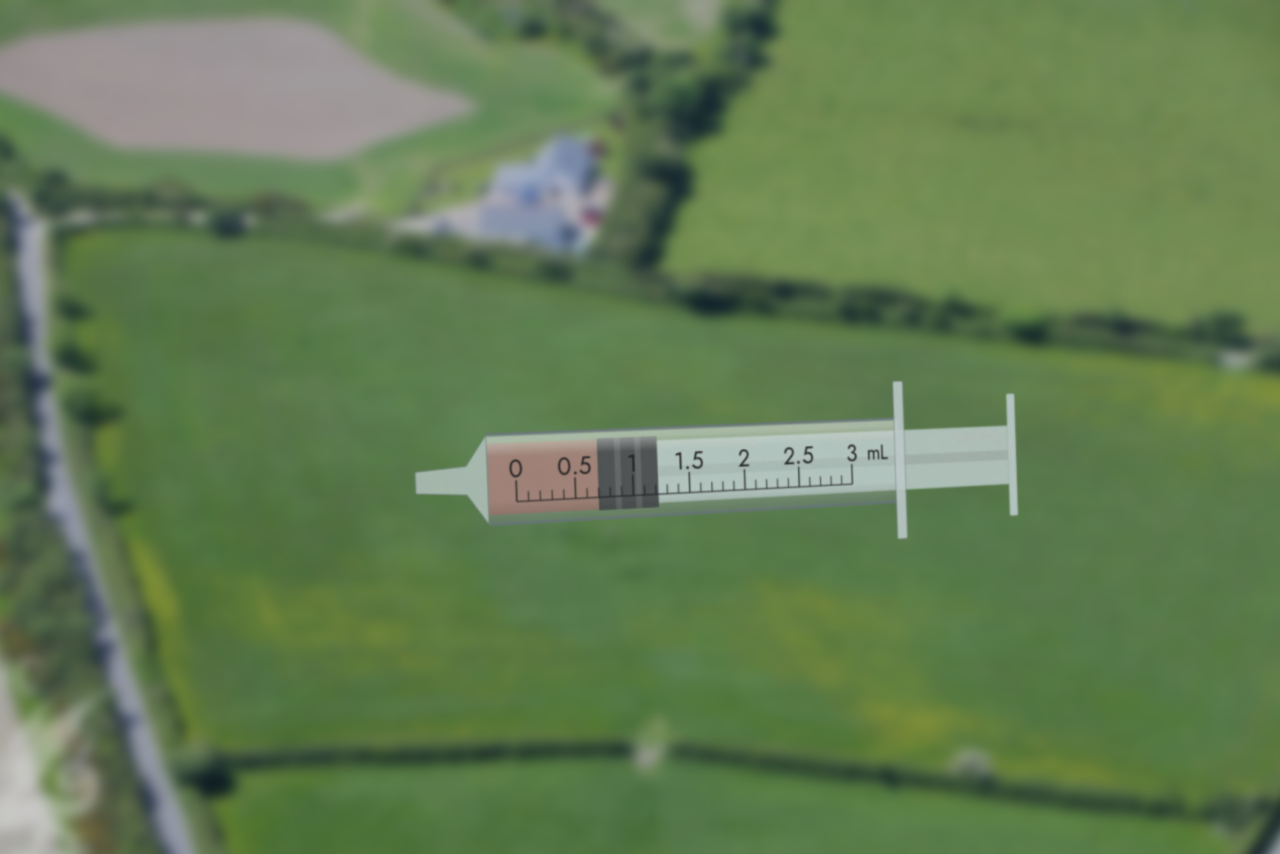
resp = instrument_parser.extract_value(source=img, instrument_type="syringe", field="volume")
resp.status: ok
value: 0.7 mL
